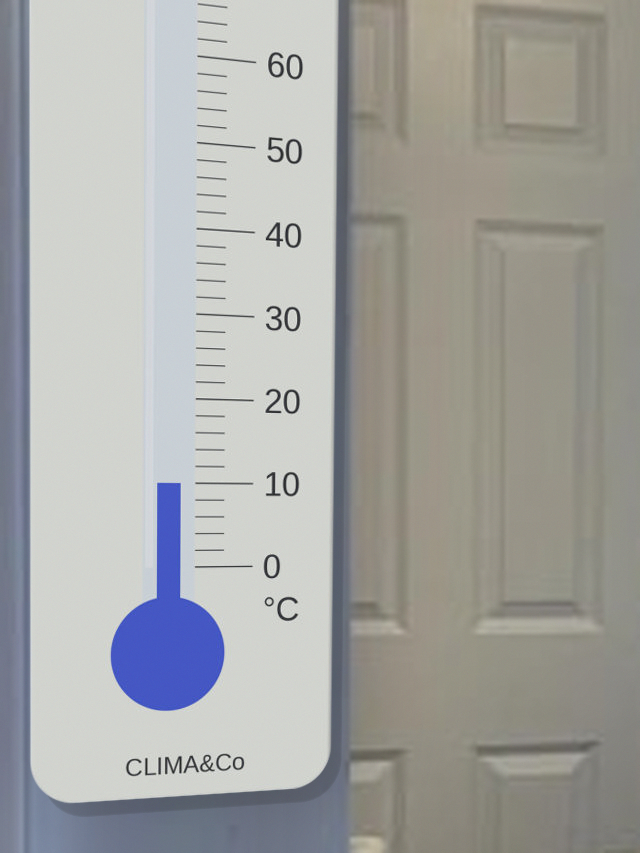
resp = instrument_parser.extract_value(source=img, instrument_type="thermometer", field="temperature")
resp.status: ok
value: 10 °C
